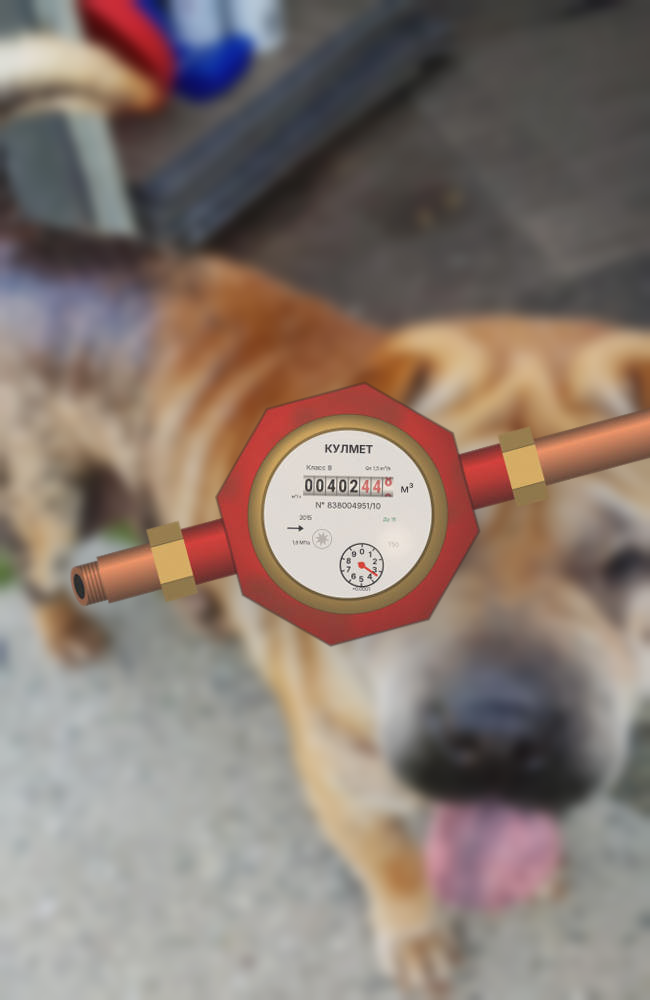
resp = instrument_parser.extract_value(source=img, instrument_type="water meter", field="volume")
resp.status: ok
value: 402.4483 m³
